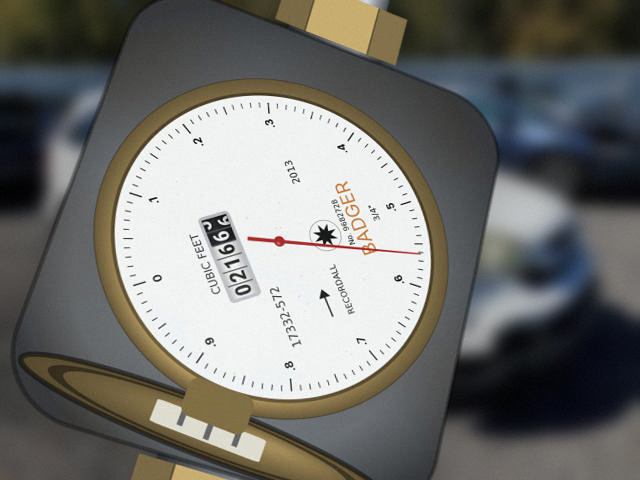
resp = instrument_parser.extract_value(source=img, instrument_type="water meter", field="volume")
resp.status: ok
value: 21665.56 ft³
